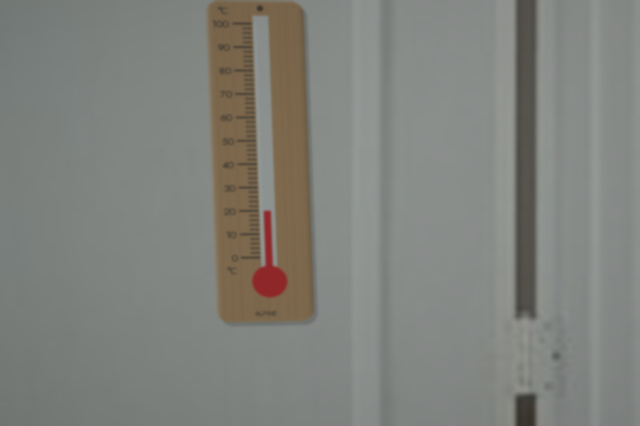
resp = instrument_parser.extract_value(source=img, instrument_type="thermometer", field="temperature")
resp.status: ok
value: 20 °C
